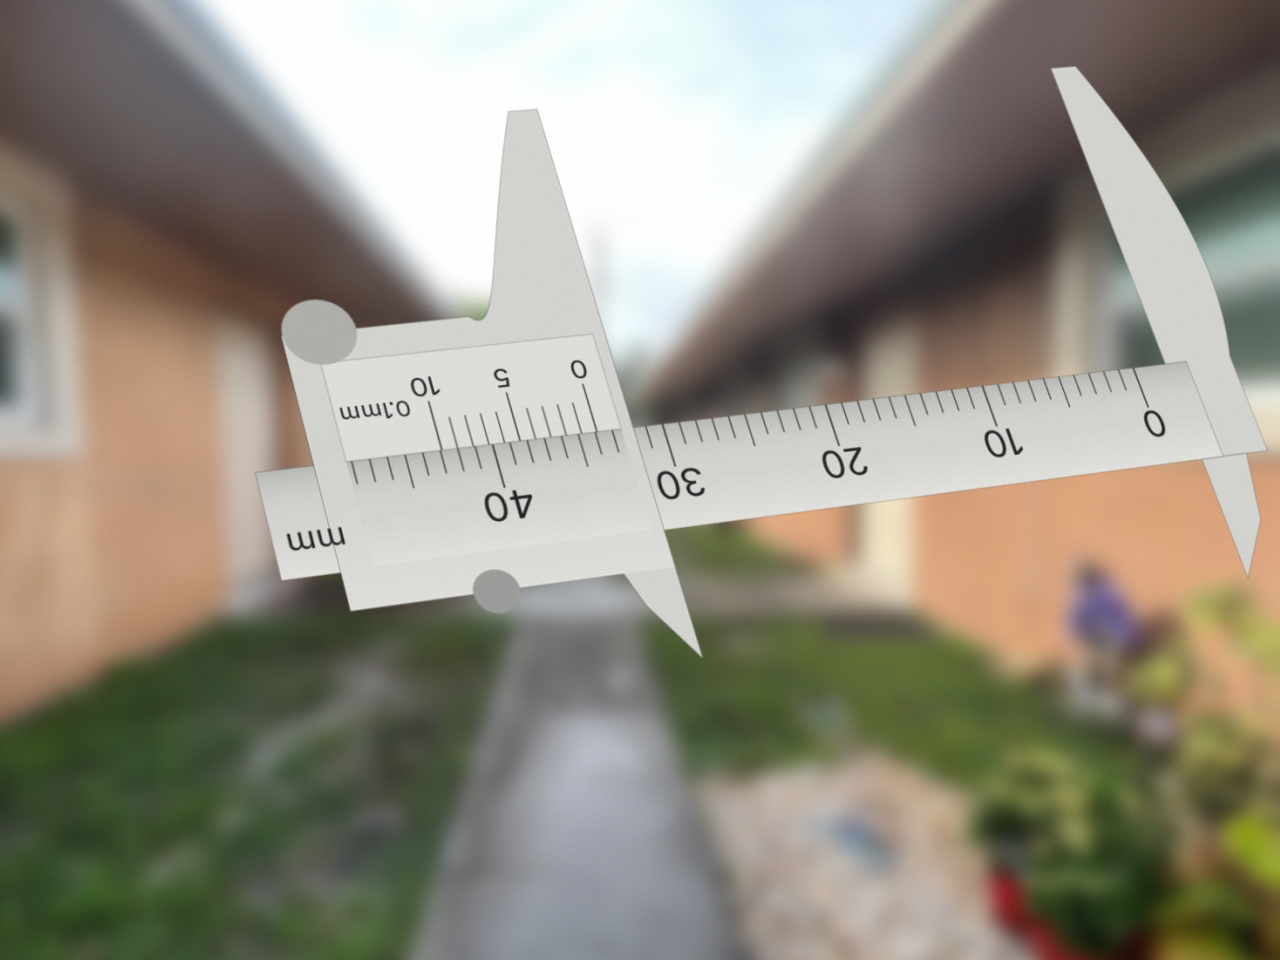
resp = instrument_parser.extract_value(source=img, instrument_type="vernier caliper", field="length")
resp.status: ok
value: 33.9 mm
